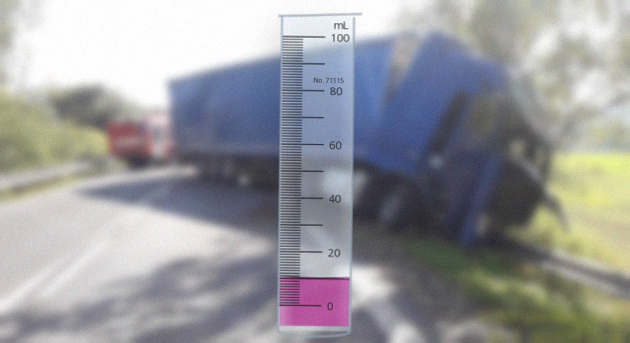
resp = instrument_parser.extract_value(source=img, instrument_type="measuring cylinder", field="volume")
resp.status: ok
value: 10 mL
